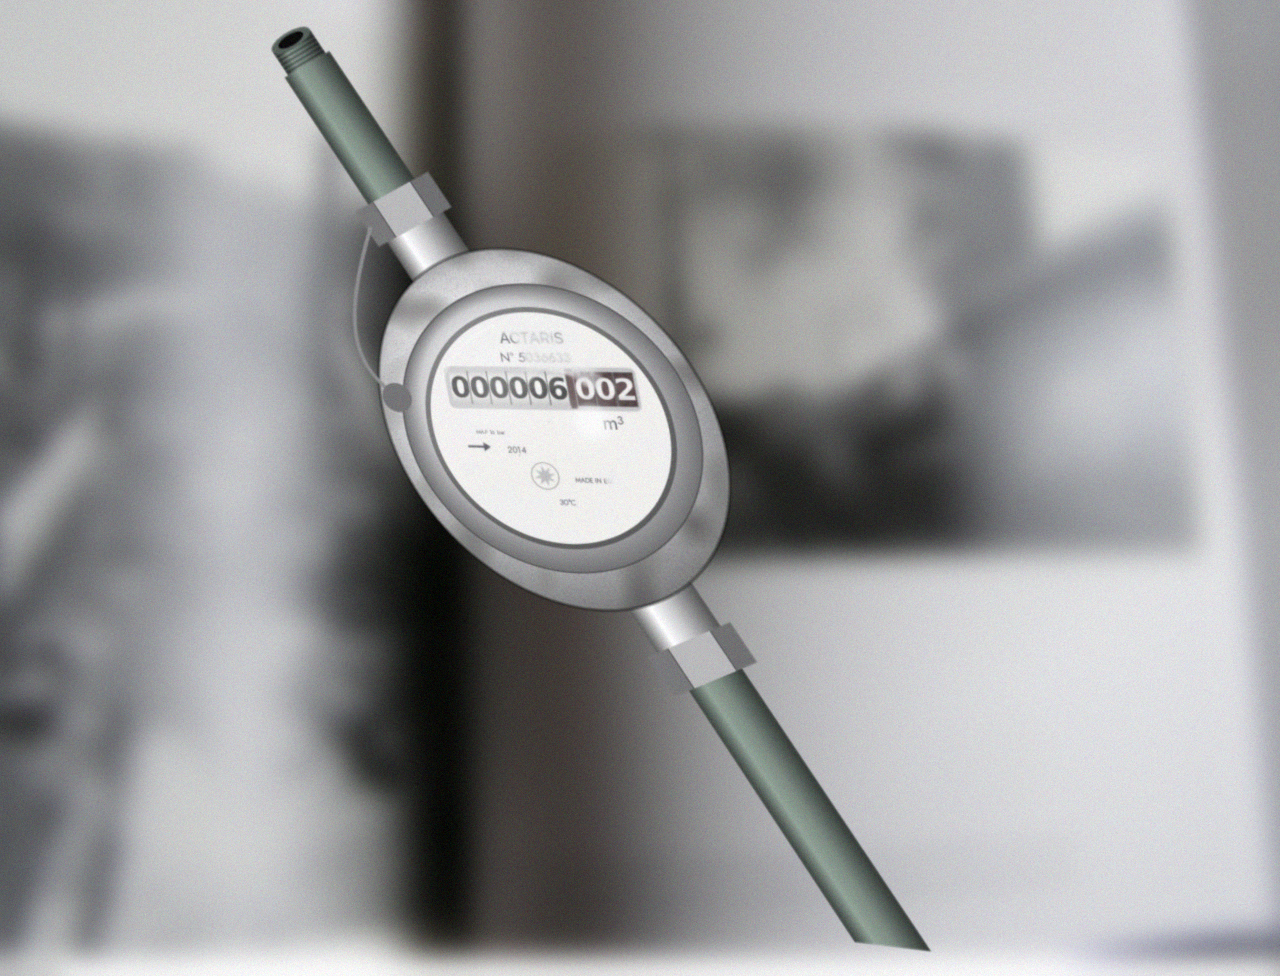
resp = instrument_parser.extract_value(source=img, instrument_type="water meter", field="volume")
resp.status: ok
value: 6.002 m³
